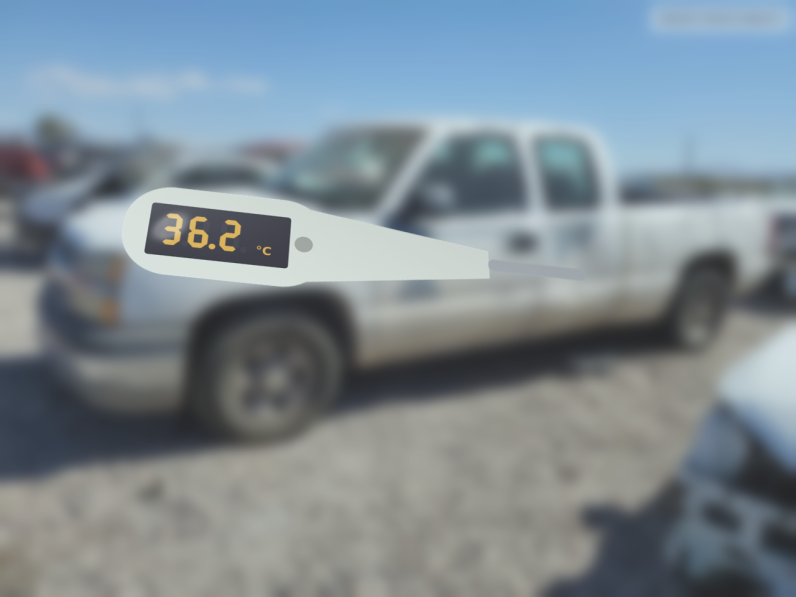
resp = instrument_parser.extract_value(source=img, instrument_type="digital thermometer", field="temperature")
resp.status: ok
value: 36.2 °C
